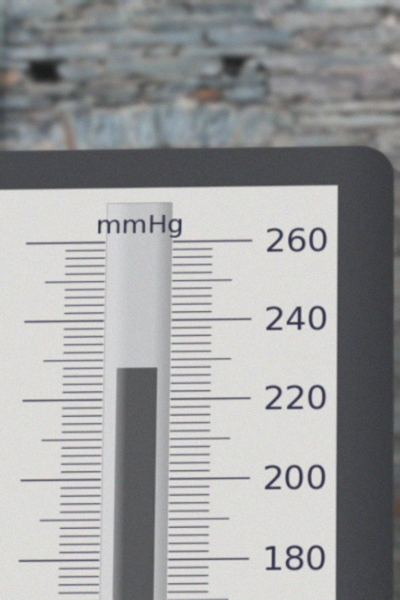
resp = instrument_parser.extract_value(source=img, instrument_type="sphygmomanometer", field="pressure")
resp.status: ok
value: 228 mmHg
